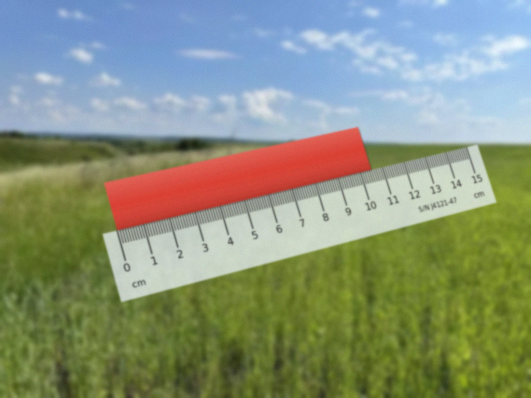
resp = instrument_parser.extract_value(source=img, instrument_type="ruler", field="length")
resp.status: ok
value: 10.5 cm
